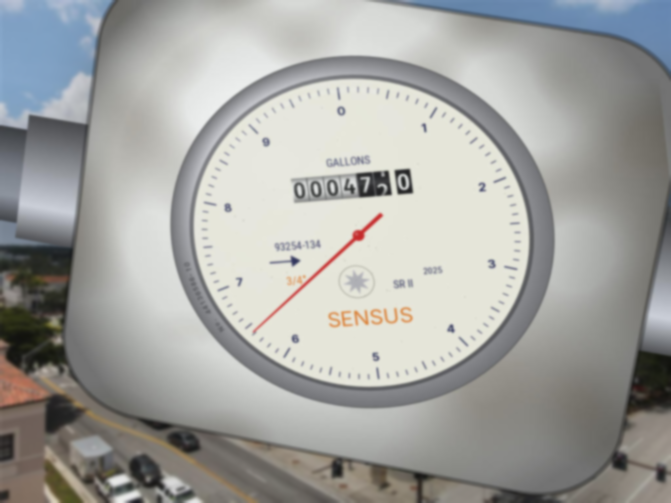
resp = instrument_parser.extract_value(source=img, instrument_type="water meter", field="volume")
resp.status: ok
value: 4716.4 gal
